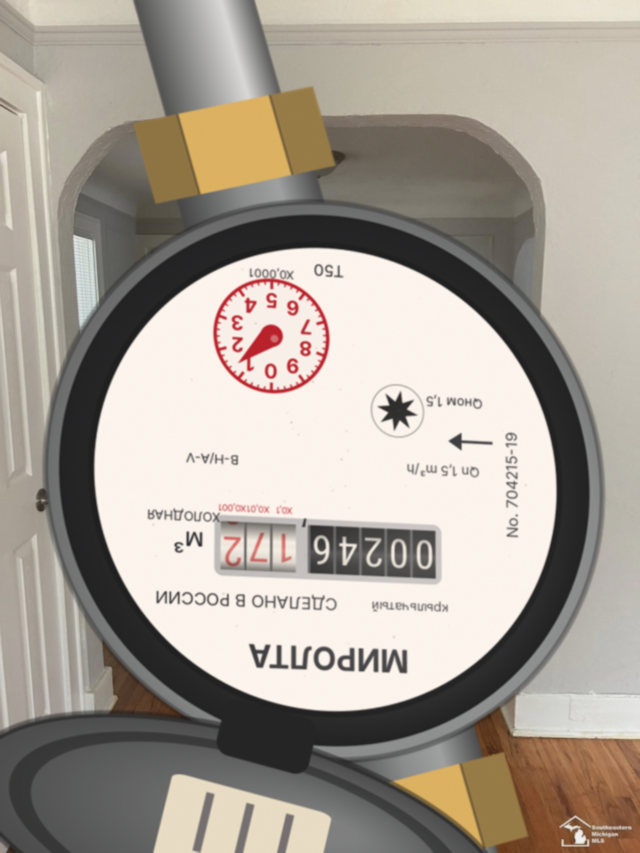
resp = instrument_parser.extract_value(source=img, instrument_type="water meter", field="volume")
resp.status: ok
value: 246.1721 m³
